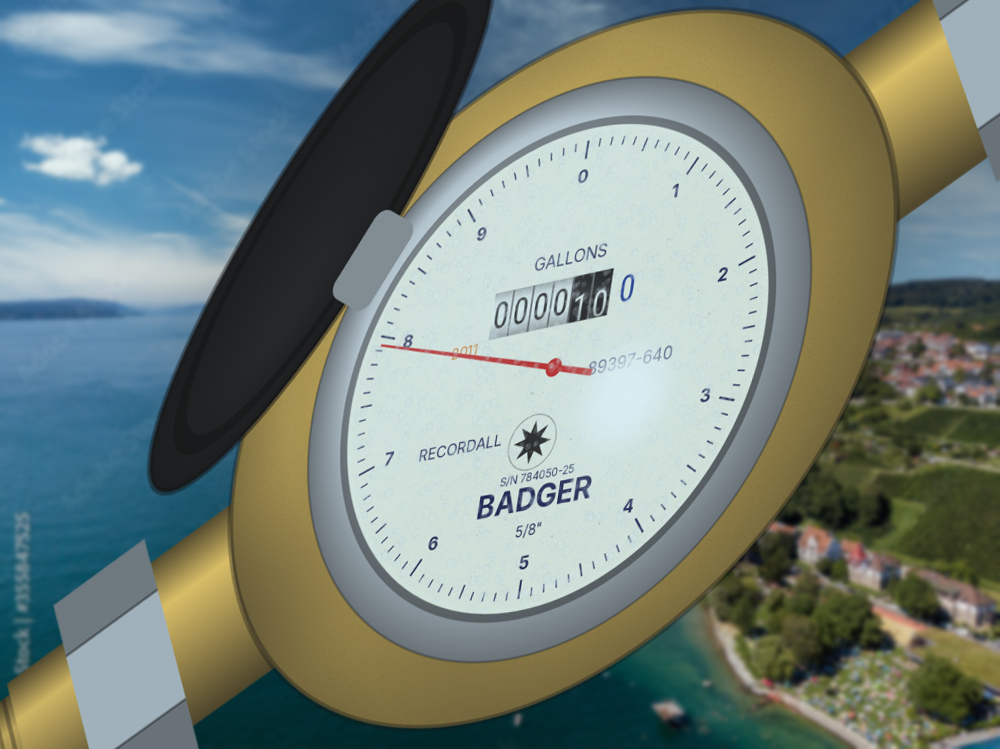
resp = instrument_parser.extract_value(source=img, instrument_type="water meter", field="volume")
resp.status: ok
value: 97.9 gal
